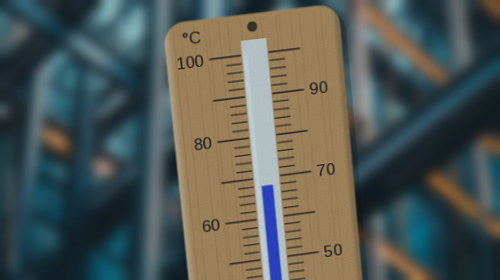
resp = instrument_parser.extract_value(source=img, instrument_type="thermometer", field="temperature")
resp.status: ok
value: 68 °C
